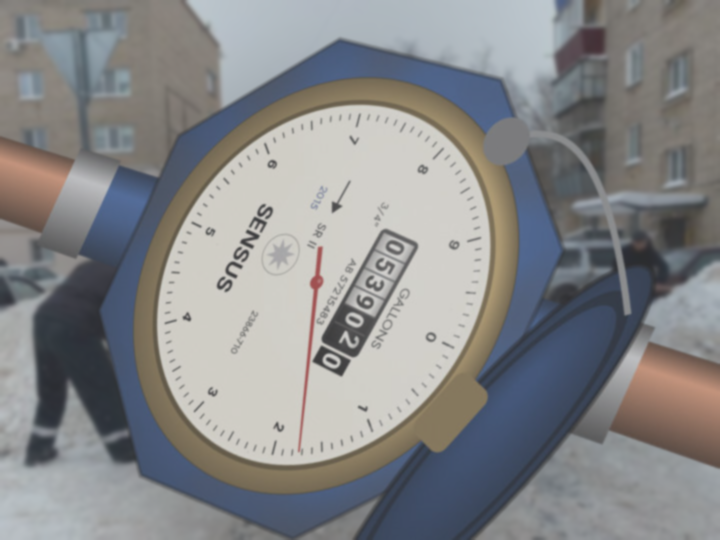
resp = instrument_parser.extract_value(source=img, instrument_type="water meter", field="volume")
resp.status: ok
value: 539021.7 gal
